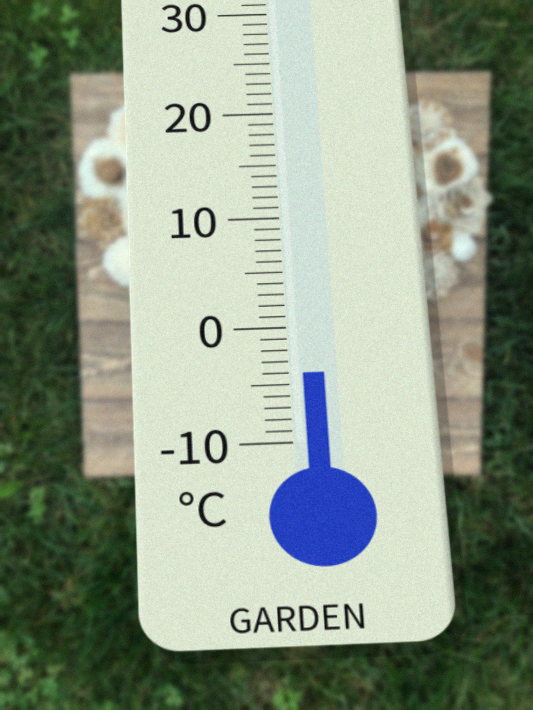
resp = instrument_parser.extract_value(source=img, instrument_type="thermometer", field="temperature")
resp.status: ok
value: -4 °C
